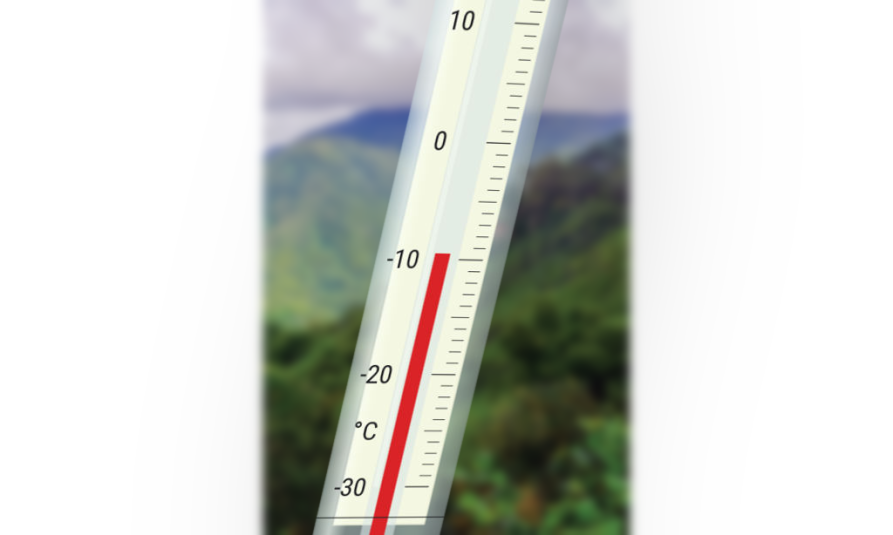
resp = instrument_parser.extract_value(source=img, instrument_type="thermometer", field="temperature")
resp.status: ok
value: -9.5 °C
